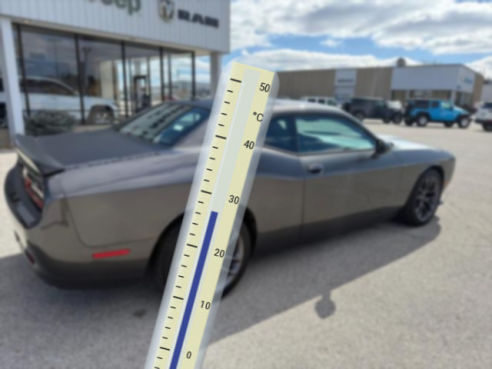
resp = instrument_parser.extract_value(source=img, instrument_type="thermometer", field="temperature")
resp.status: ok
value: 27 °C
